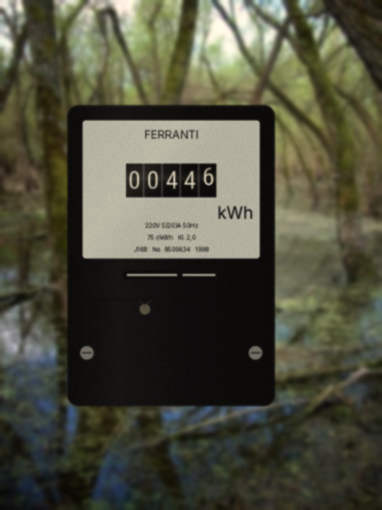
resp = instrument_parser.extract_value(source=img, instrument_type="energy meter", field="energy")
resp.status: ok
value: 446 kWh
